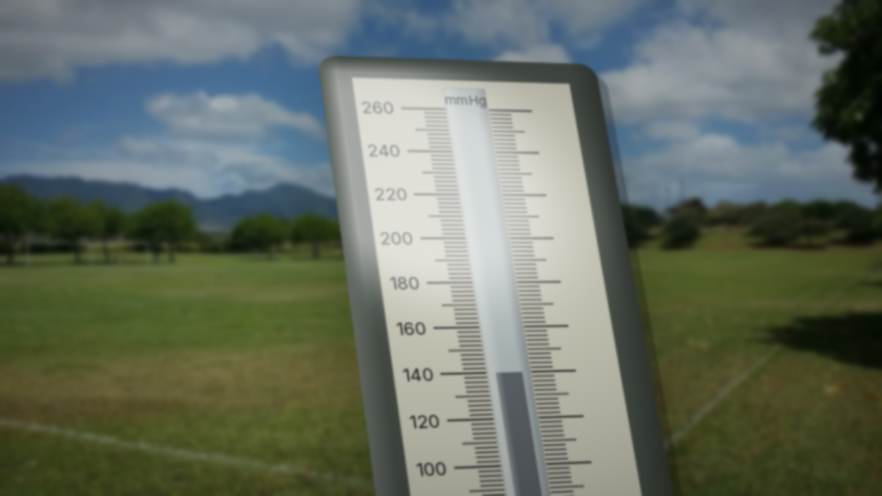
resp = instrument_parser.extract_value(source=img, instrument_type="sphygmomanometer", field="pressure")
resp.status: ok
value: 140 mmHg
